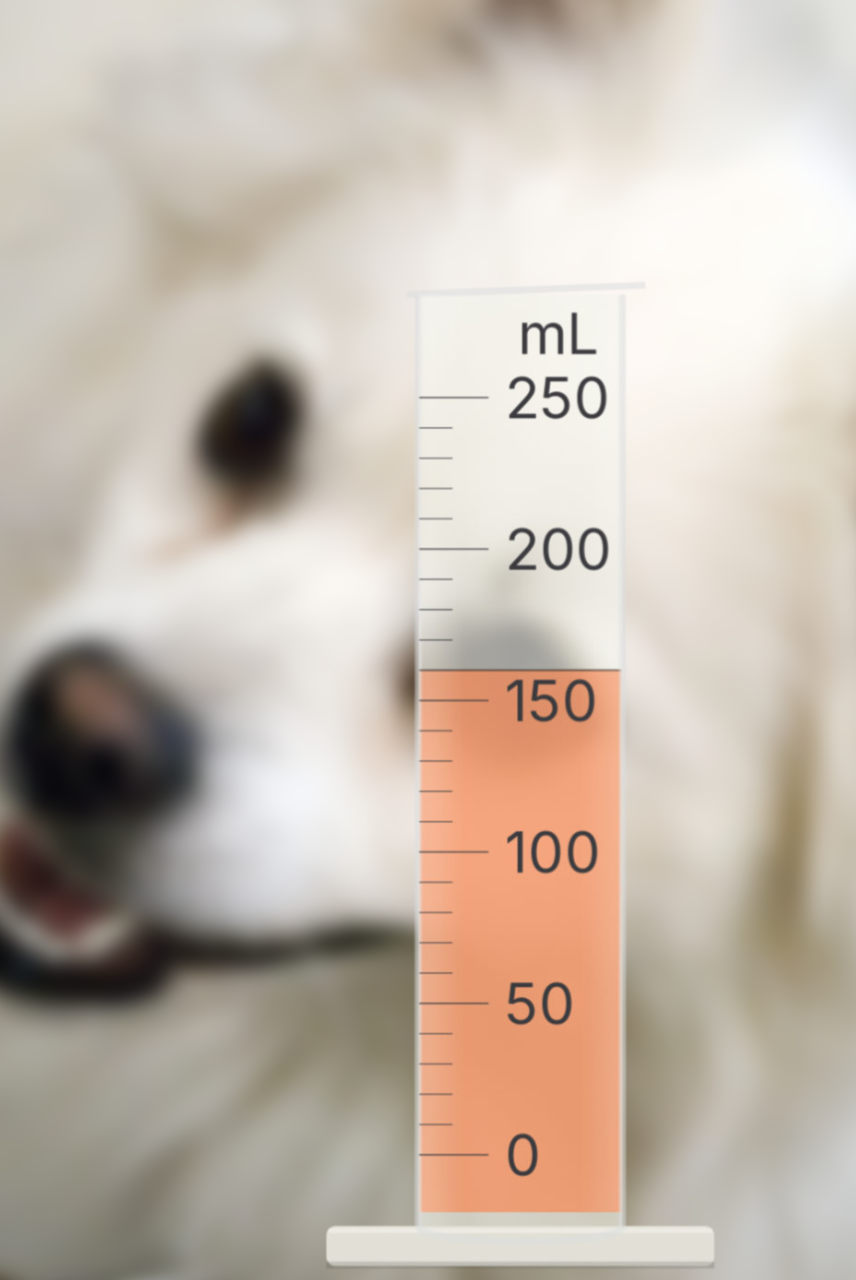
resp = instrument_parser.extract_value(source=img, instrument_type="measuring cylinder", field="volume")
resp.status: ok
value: 160 mL
